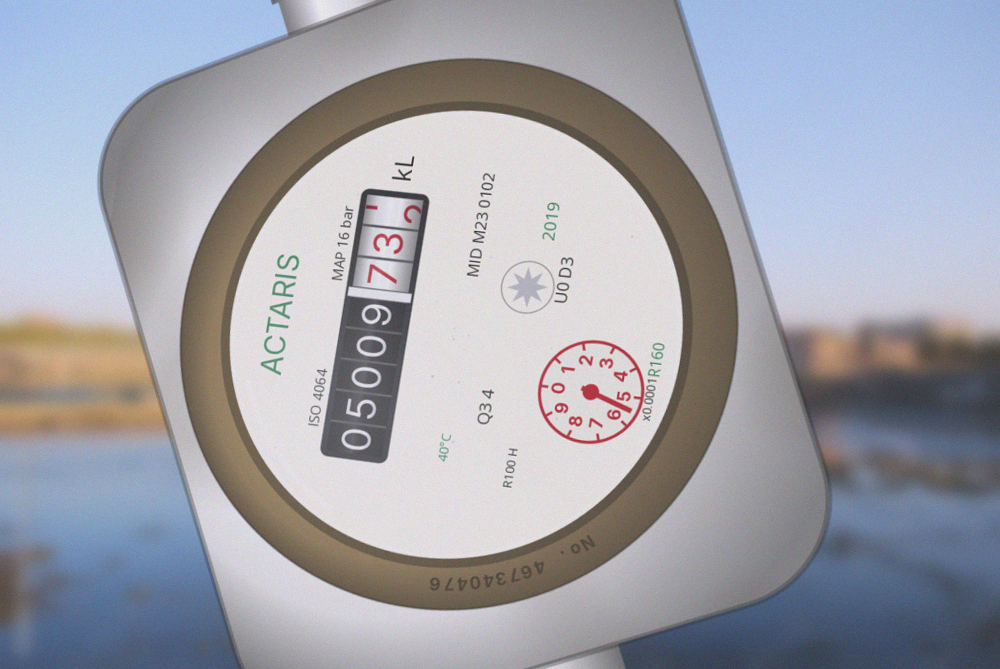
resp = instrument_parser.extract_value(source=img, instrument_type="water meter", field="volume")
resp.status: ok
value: 5009.7315 kL
